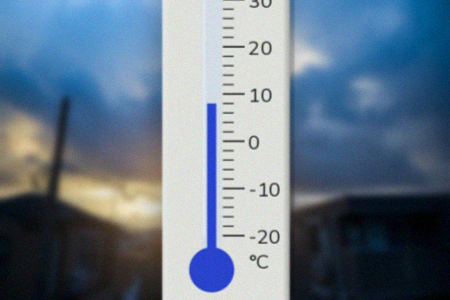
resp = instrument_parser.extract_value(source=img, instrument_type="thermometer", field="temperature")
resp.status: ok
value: 8 °C
